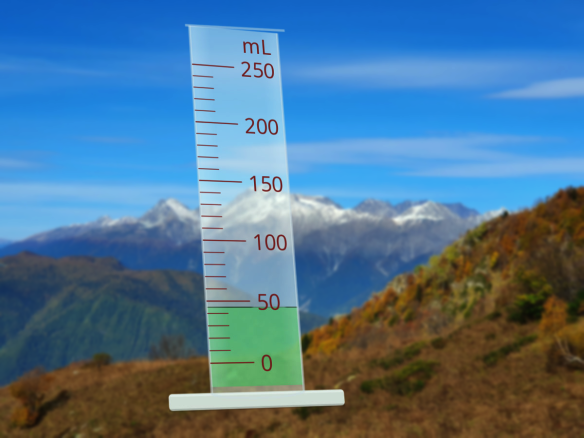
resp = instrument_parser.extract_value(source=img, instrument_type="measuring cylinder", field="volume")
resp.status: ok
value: 45 mL
